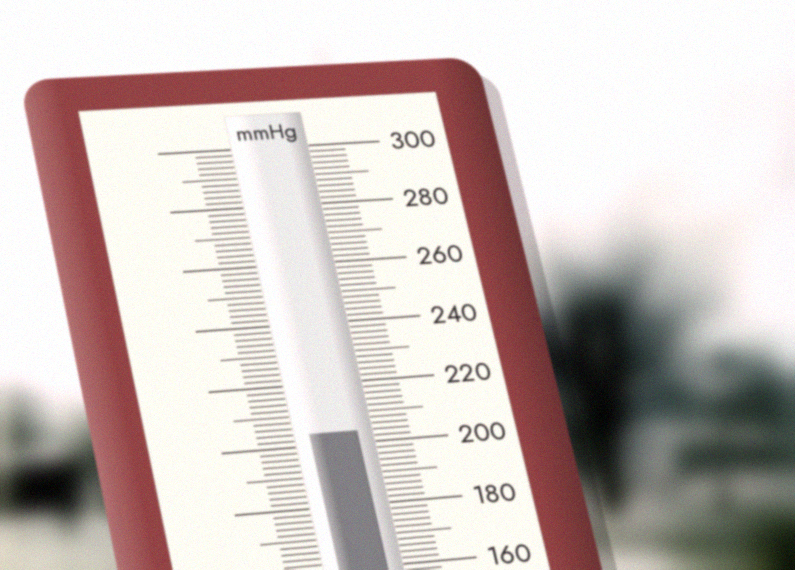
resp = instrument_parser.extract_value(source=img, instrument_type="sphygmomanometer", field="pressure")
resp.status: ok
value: 204 mmHg
